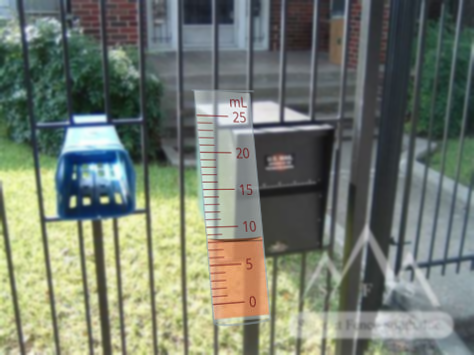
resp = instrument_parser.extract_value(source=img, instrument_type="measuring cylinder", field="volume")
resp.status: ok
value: 8 mL
